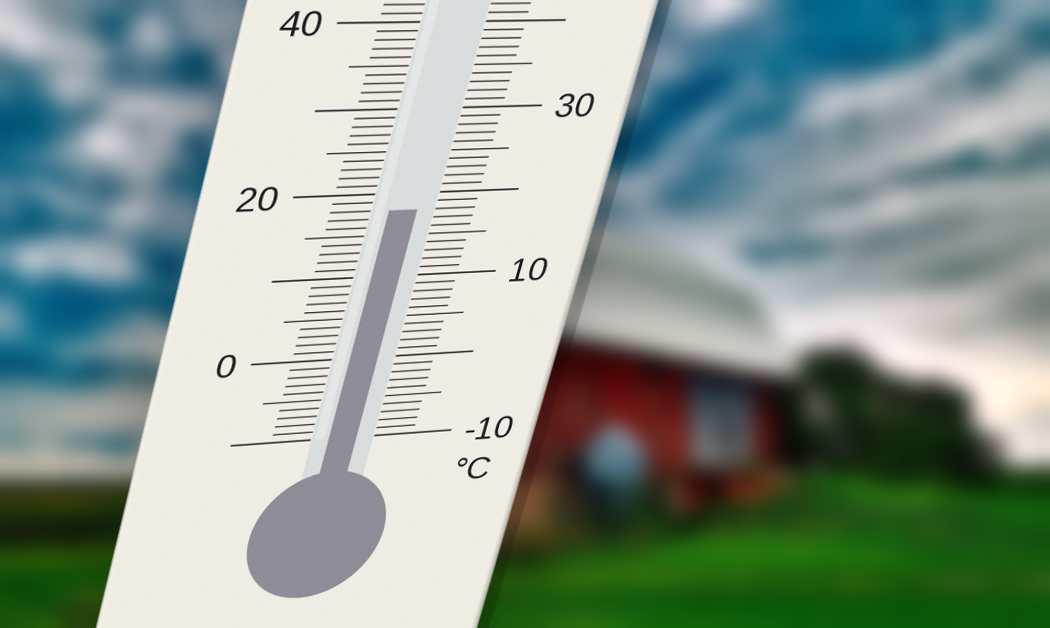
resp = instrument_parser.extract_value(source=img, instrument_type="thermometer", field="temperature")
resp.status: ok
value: 18 °C
